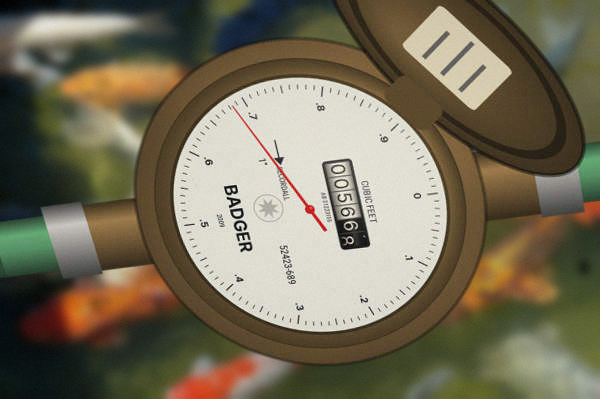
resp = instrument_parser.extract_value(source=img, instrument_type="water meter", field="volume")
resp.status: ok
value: 5667.68 ft³
